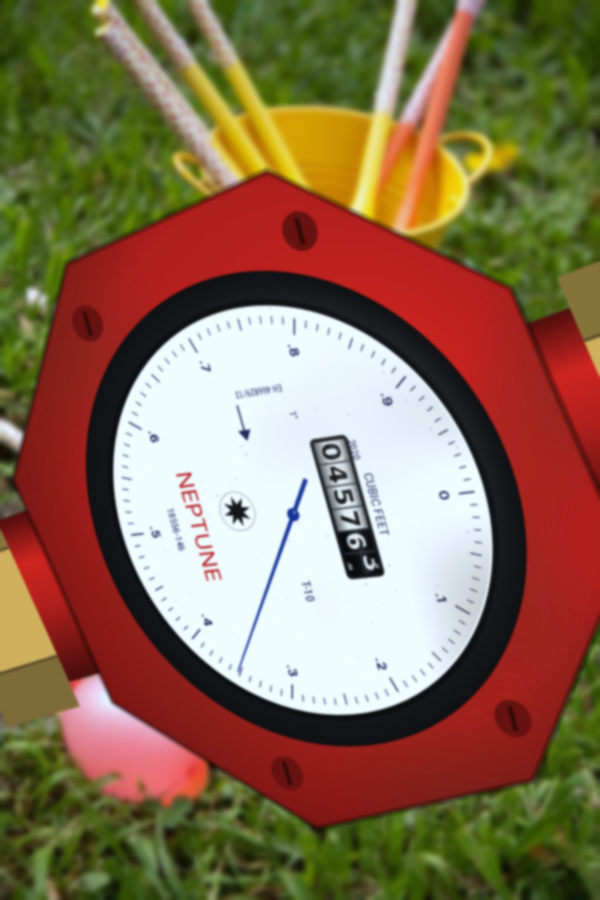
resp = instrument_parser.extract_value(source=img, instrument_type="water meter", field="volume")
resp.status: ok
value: 45763.35 ft³
